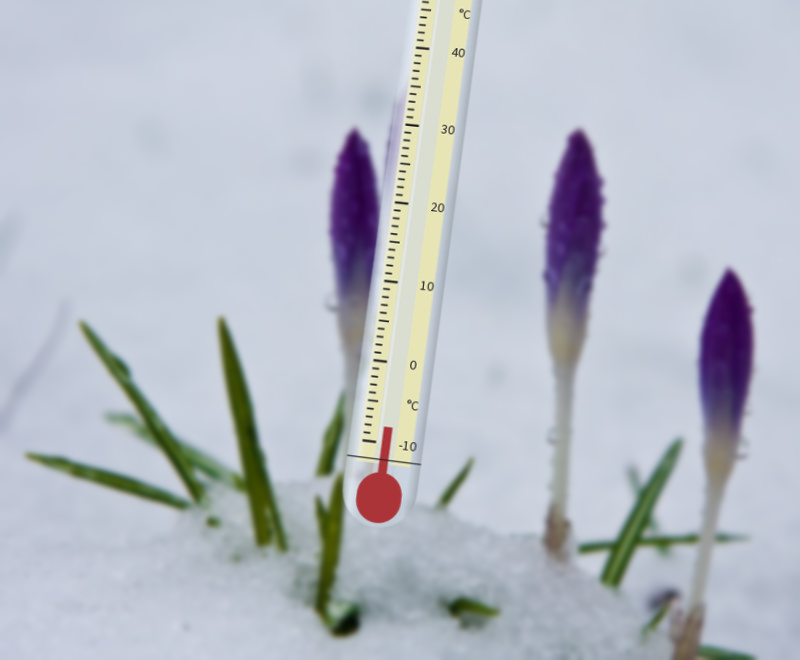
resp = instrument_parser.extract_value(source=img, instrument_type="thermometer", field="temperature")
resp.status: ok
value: -8 °C
